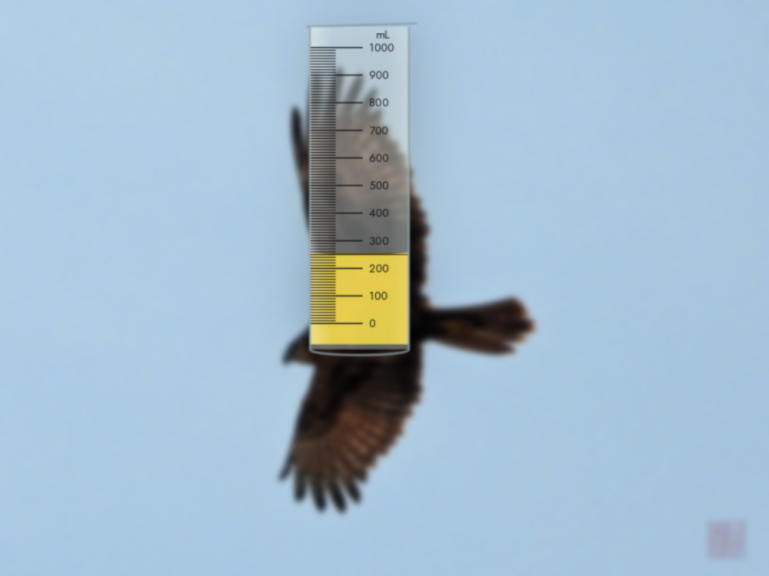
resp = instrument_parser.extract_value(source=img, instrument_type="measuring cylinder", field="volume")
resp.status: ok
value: 250 mL
